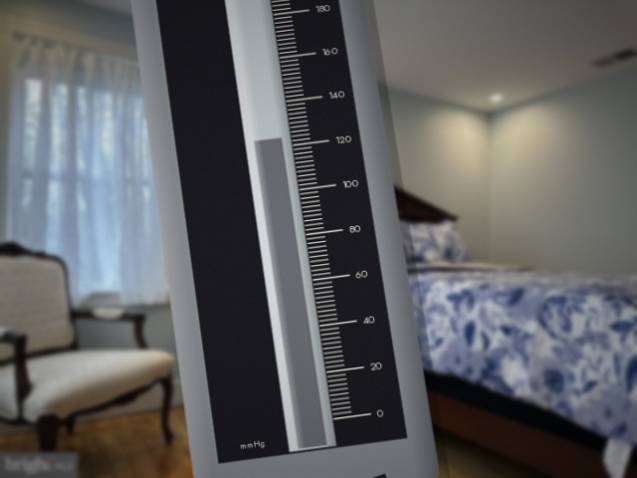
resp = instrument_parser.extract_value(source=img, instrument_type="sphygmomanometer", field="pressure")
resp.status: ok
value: 124 mmHg
